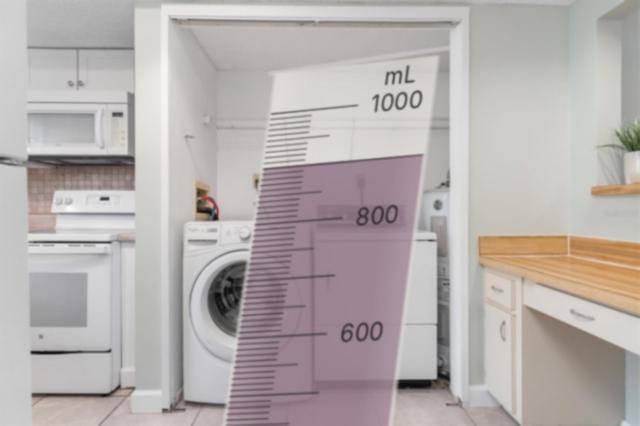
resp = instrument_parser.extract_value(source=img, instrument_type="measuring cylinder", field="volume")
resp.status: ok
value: 900 mL
